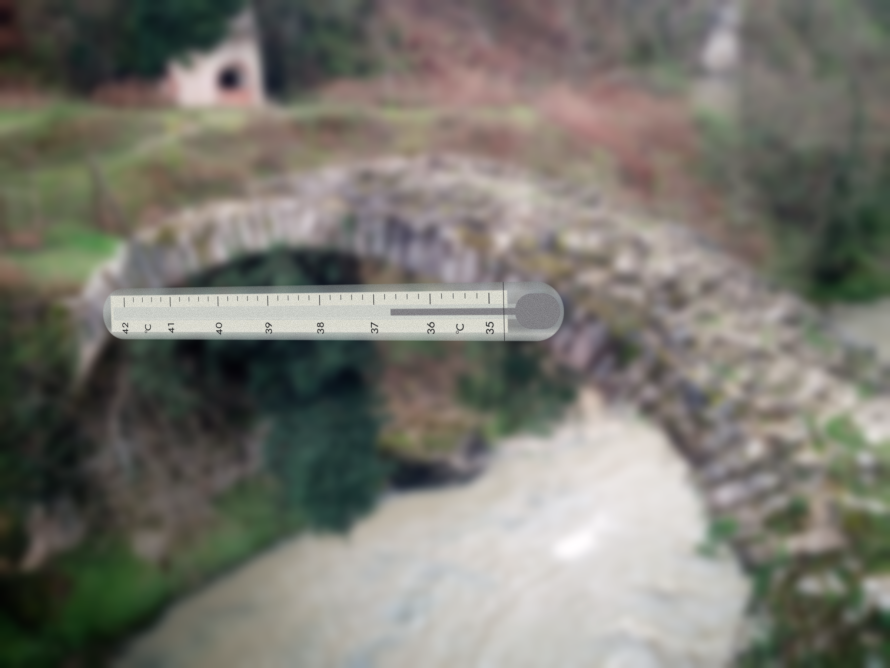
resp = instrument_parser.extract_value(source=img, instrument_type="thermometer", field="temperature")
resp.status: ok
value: 36.7 °C
